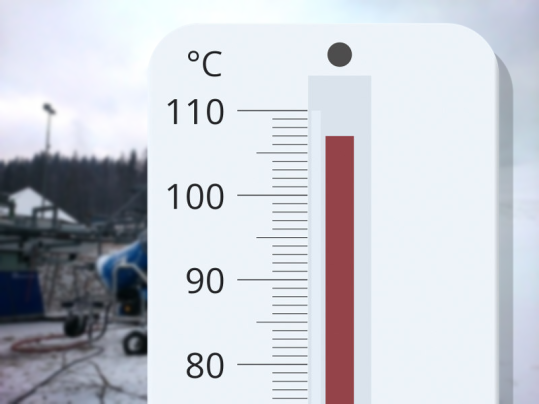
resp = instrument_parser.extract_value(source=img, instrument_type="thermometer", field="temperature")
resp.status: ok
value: 107 °C
